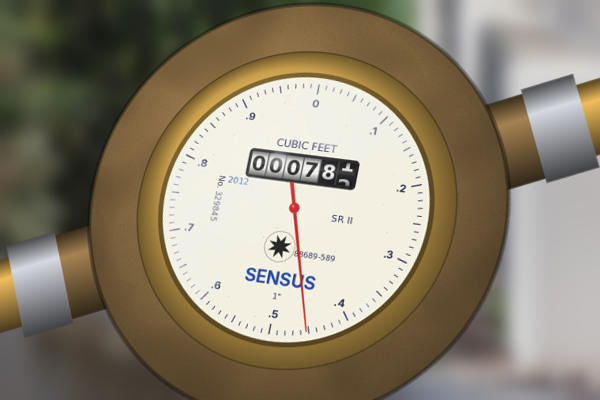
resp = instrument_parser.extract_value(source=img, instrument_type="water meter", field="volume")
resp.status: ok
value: 781.45 ft³
